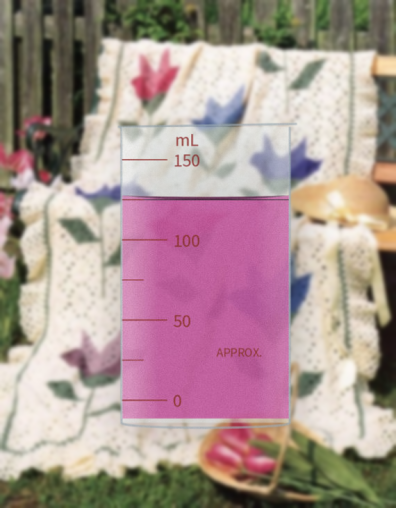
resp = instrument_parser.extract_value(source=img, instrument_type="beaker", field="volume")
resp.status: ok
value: 125 mL
